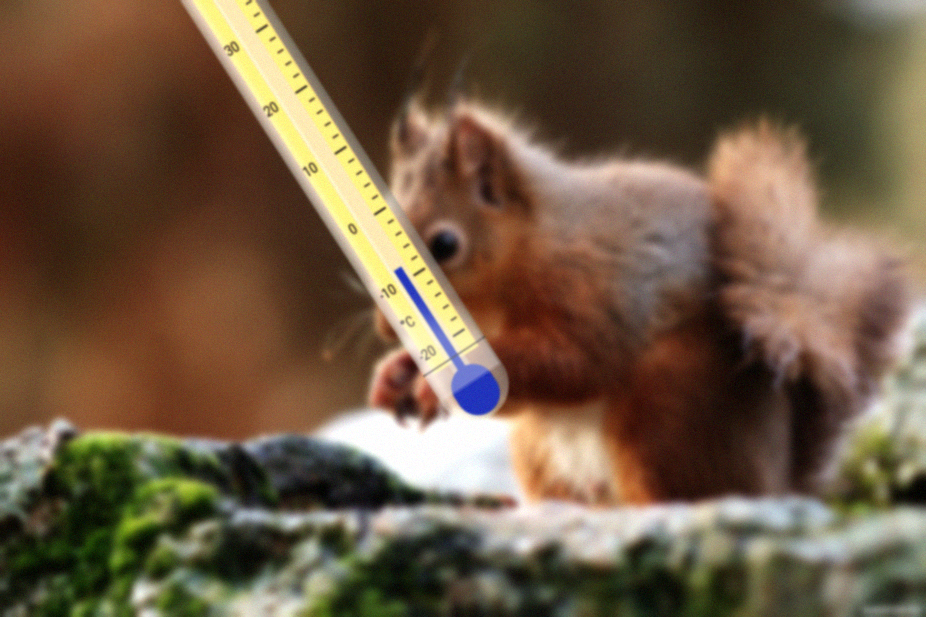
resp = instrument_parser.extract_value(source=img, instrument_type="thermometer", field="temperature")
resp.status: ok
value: -8 °C
